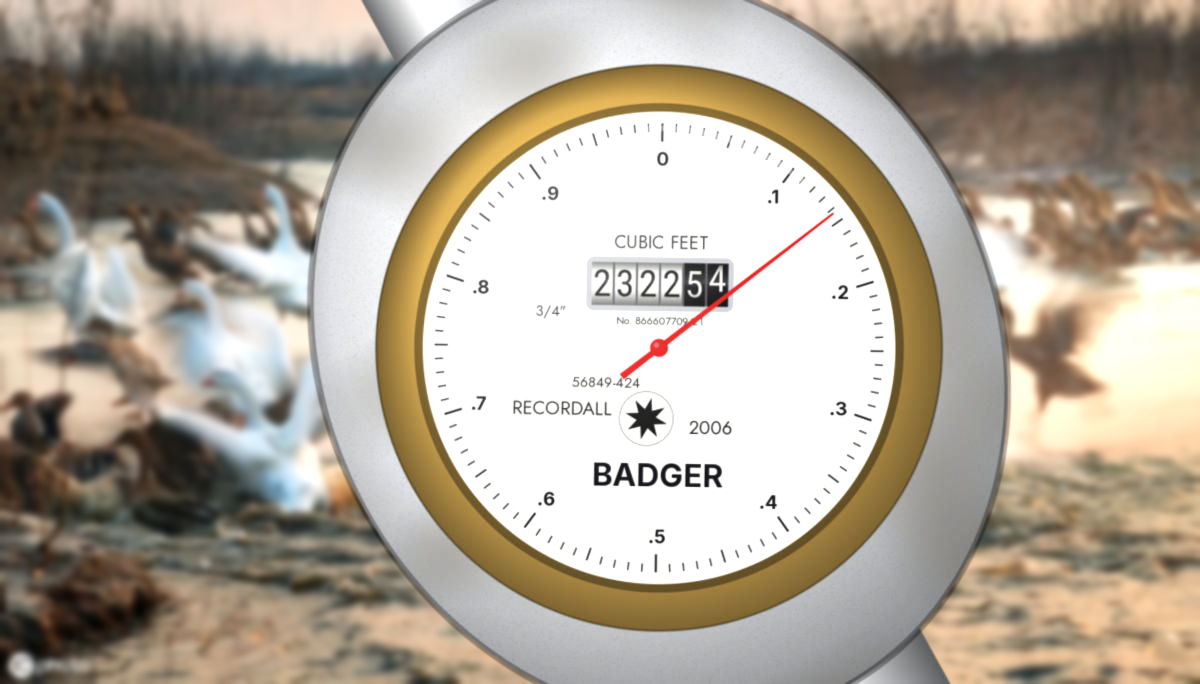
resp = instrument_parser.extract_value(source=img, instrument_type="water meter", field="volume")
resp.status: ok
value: 232254.14 ft³
